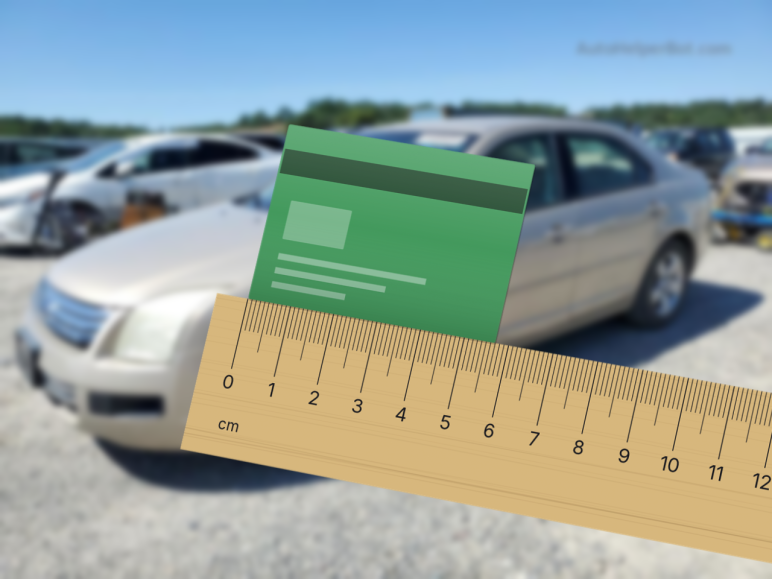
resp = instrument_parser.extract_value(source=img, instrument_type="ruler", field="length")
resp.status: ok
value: 5.7 cm
